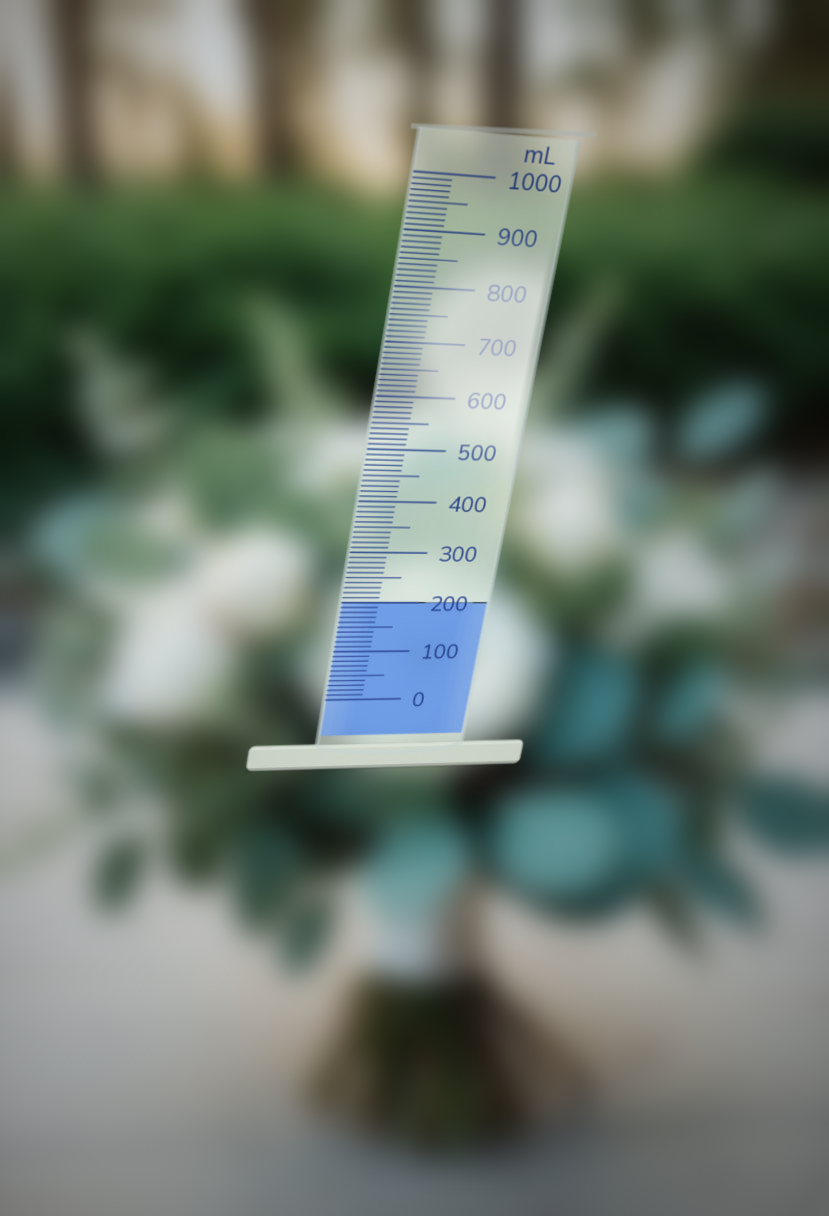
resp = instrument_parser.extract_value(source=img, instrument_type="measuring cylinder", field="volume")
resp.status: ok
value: 200 mL
